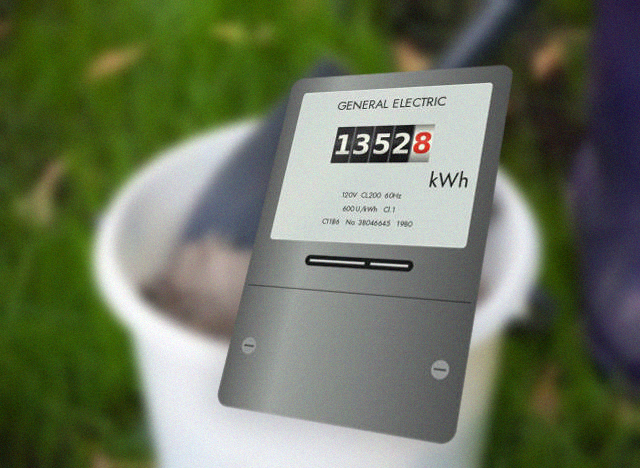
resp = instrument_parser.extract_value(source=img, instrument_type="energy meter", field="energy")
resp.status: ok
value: 1352.8 kWh
